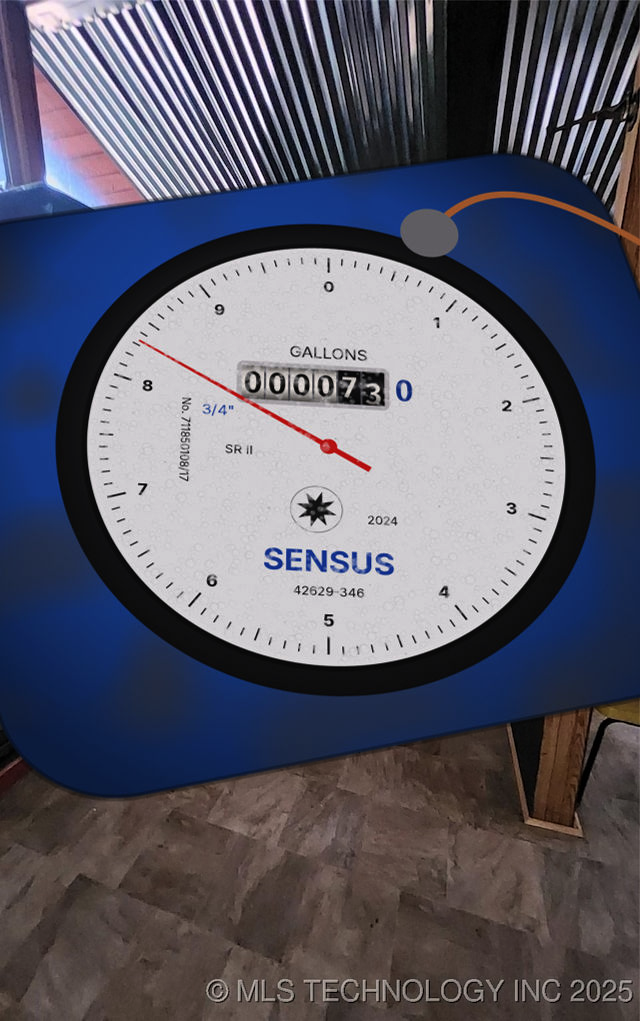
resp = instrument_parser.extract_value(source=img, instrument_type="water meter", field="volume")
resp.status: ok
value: 728.3 gal
